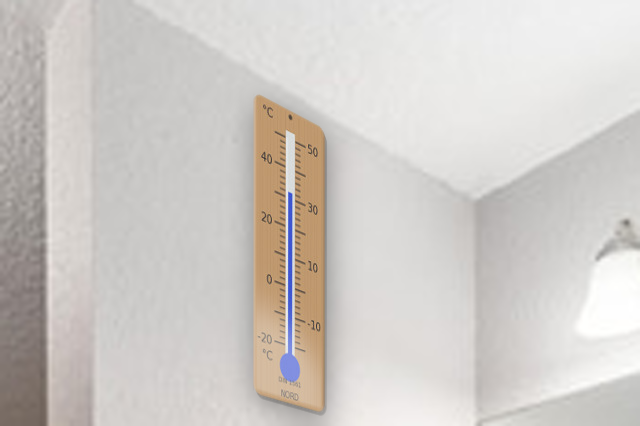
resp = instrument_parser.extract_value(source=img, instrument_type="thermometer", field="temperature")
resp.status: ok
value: 32 °C
